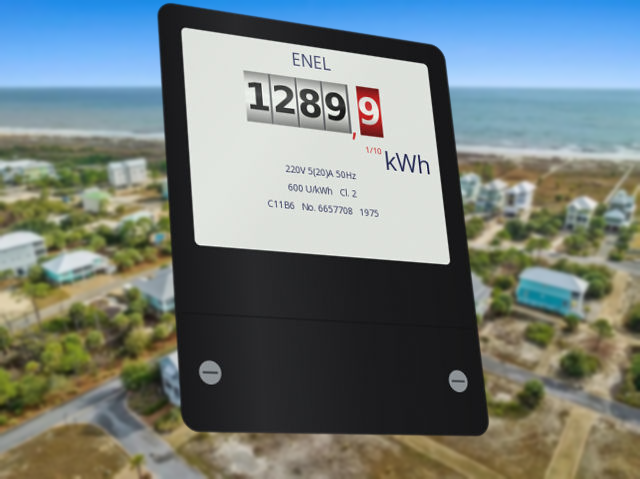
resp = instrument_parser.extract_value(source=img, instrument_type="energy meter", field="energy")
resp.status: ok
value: 1289.9 kWh
